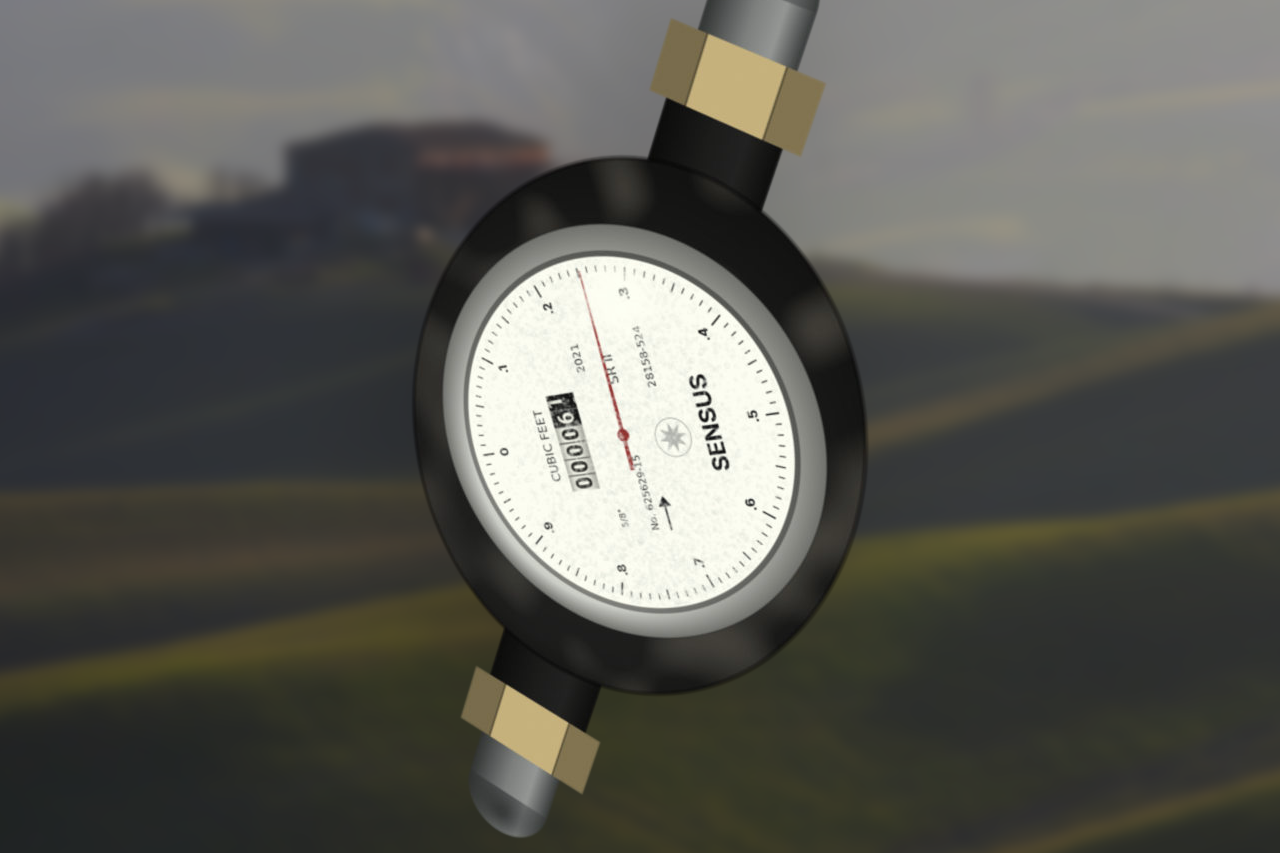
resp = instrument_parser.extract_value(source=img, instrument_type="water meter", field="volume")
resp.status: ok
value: 61.25 ft³
